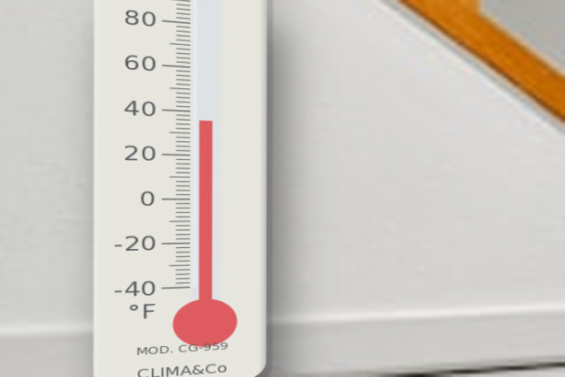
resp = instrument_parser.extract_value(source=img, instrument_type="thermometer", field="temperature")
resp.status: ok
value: 36 °F
